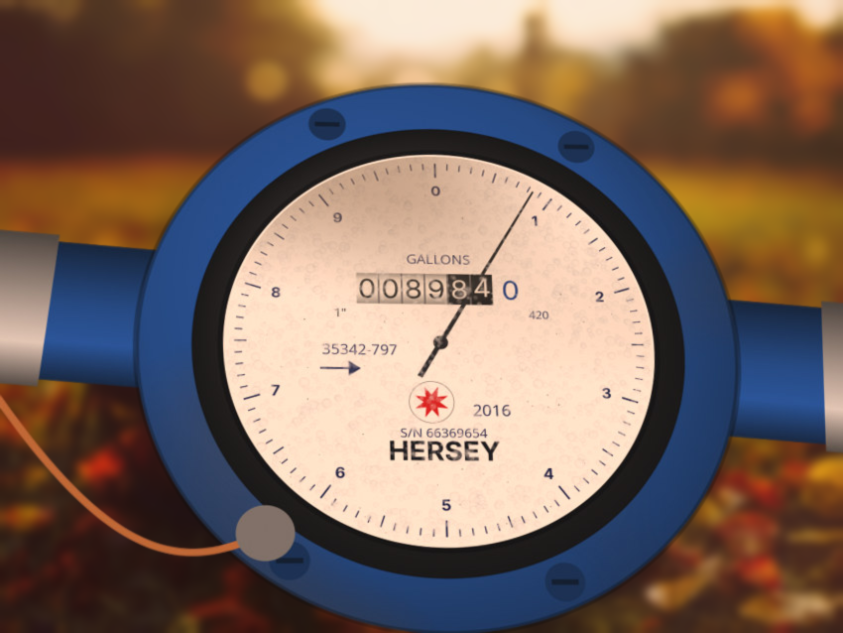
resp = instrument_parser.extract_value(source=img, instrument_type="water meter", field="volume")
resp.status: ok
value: 89840.8 gal
